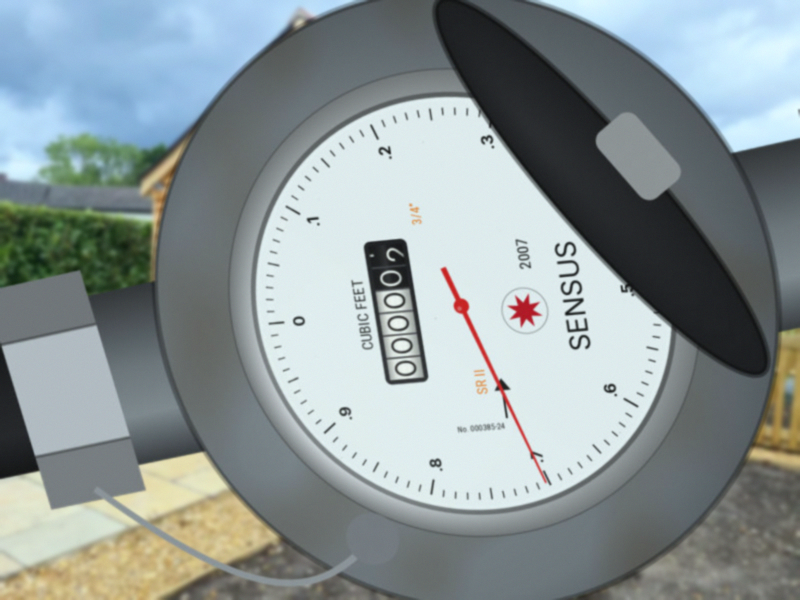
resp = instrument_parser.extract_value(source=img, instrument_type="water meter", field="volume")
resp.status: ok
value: 1.70 ft³
